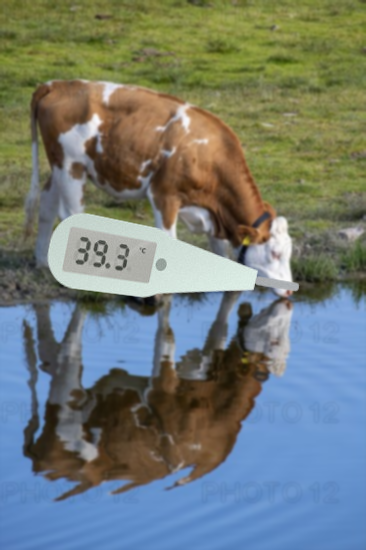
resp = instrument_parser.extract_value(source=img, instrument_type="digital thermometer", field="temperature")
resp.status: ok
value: 39.3 °C
